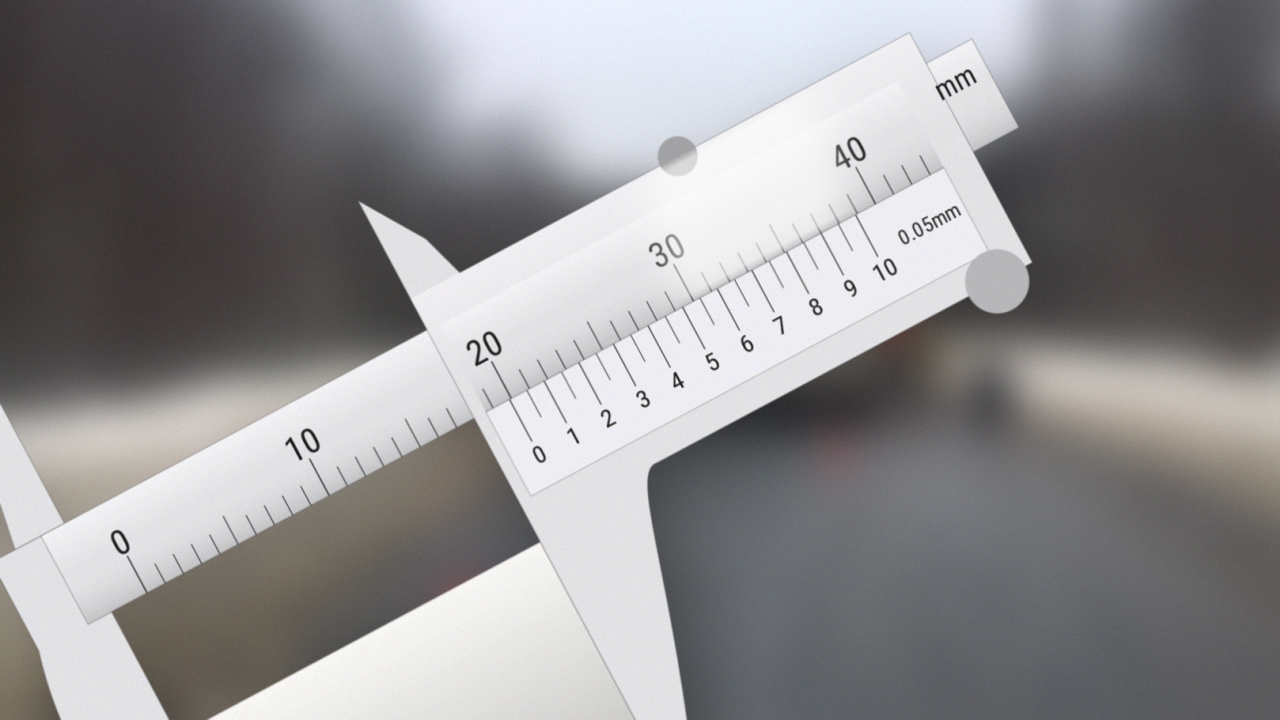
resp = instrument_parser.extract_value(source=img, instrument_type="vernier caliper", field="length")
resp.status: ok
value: 19.9 mm
